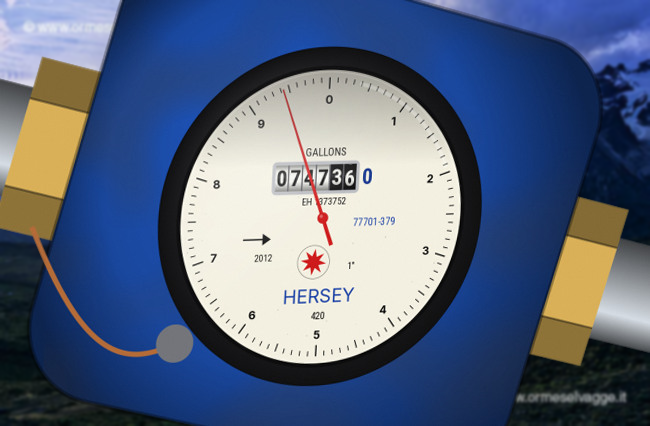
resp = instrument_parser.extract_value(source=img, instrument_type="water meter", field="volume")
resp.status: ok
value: 747359.4 gal
